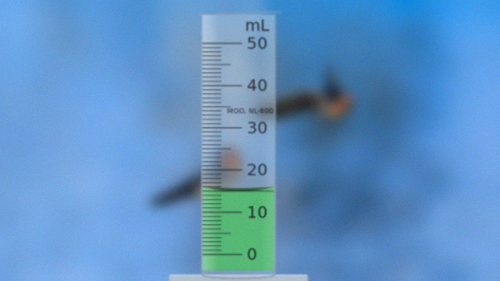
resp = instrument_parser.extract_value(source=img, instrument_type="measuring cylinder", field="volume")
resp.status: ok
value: 15 mL
